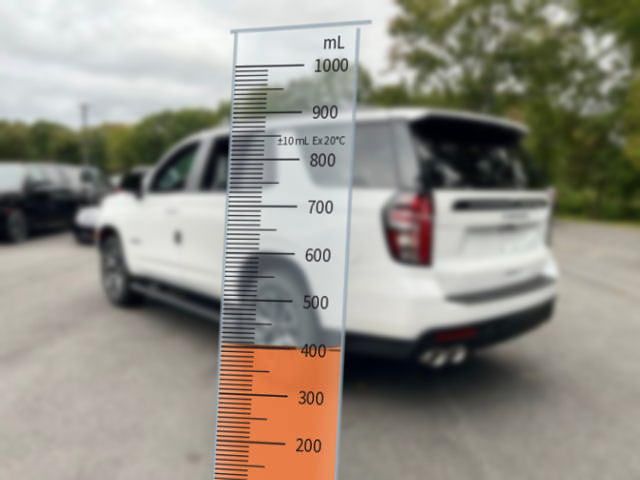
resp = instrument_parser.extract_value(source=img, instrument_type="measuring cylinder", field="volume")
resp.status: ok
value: 400 mL
